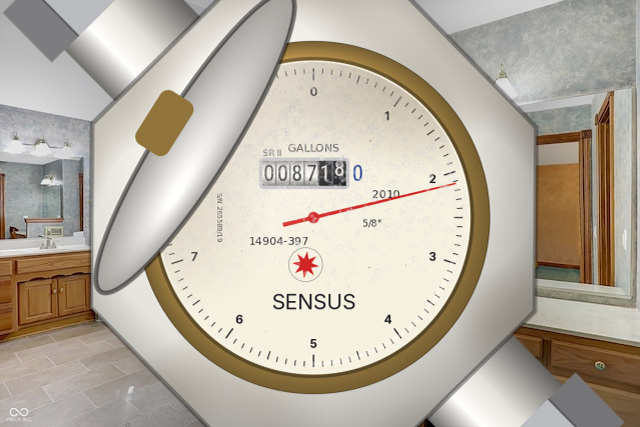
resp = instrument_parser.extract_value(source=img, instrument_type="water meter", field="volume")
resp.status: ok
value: 87182.1 gal
